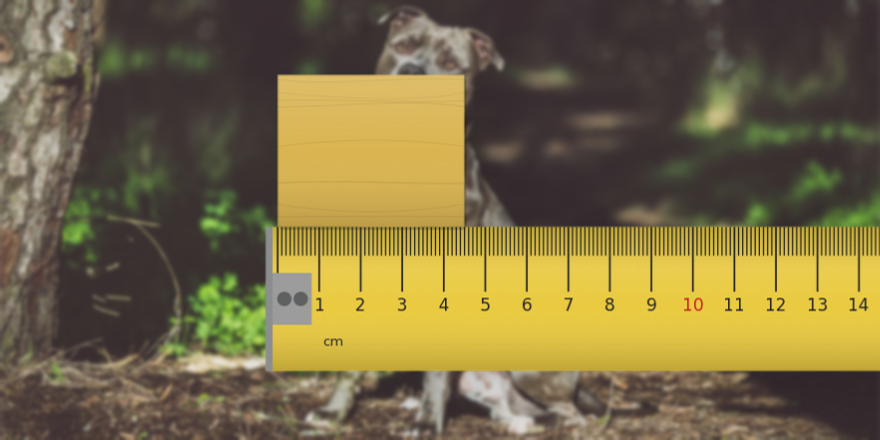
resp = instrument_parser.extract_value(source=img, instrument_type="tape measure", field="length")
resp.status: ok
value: 4.5 cm
